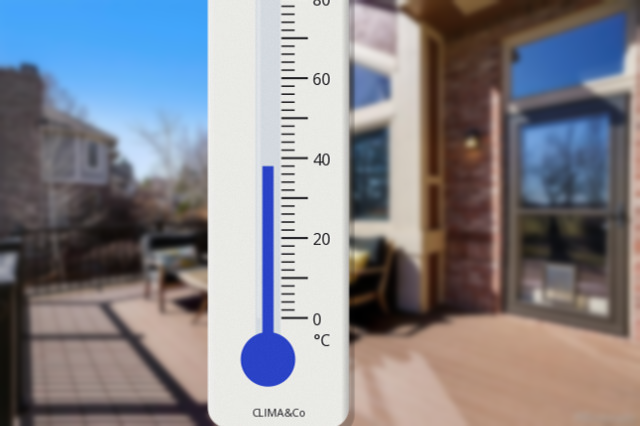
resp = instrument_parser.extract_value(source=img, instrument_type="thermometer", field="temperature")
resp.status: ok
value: 38 °C
